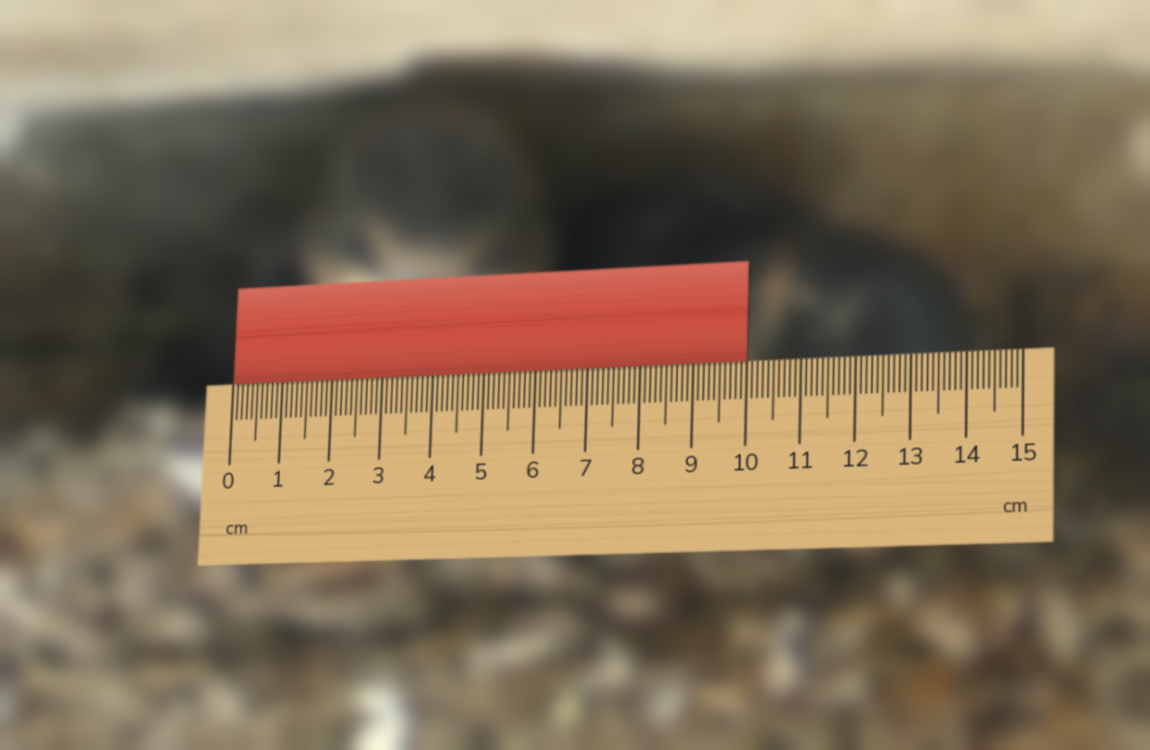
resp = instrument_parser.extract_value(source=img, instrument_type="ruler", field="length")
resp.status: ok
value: 10 cm
